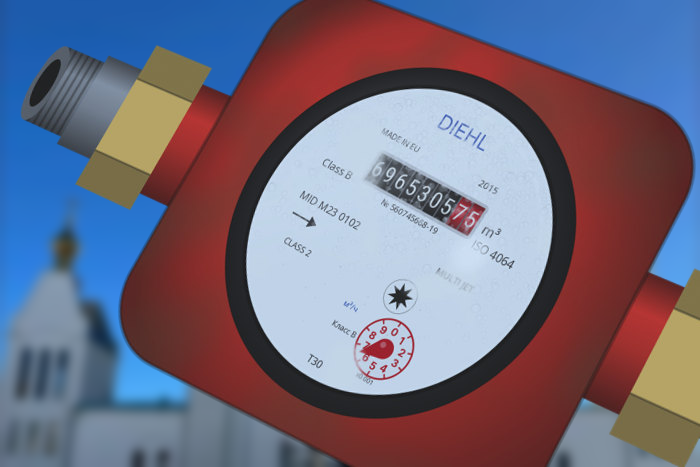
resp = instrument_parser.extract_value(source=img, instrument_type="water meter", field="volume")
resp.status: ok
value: 6965305.756 m³
